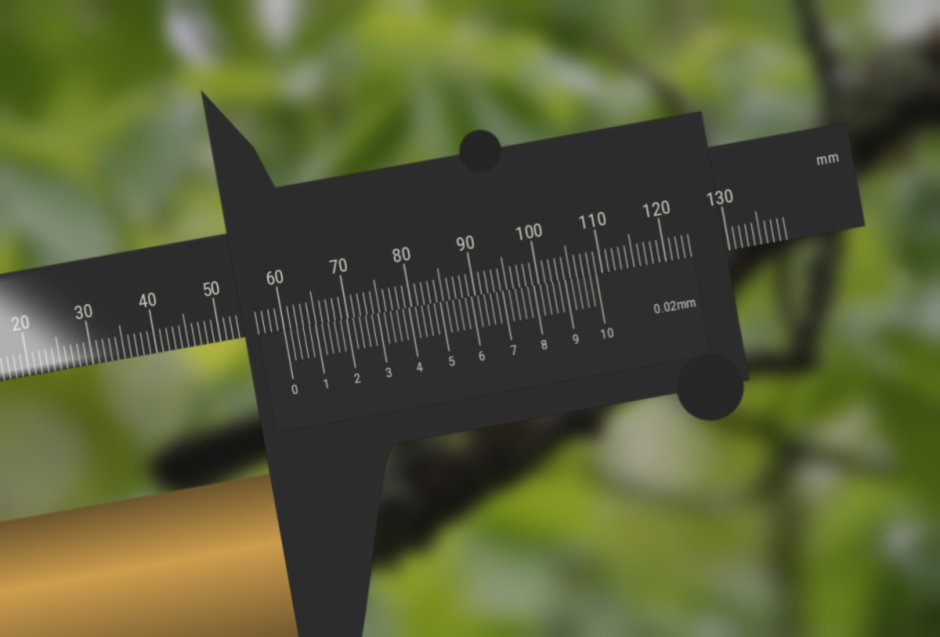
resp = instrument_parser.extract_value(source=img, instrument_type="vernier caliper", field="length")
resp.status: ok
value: 60.0 mm
